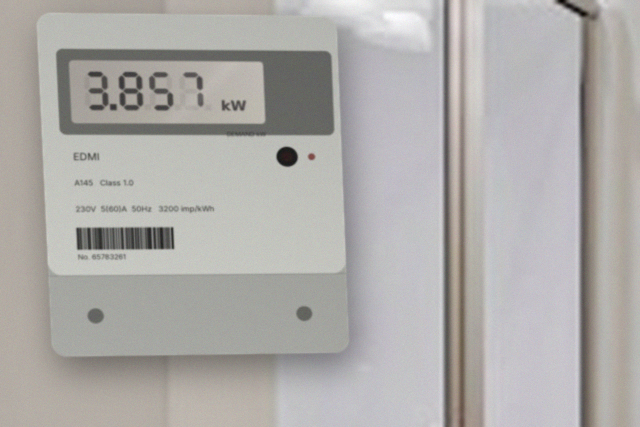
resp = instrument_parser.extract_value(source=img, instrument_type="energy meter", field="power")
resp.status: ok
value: 3.857 kW
